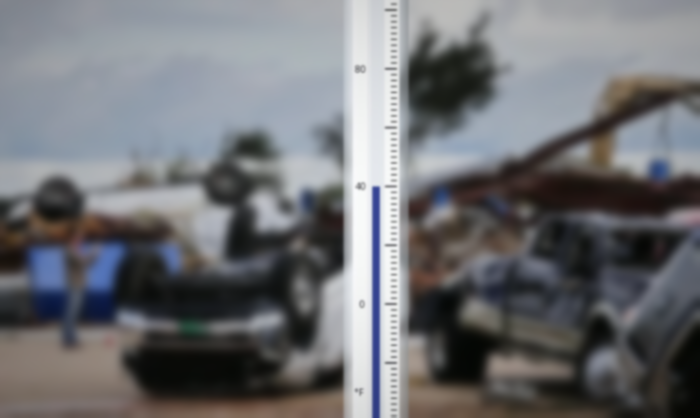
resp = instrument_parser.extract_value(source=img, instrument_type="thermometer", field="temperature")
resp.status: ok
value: 40 °F
